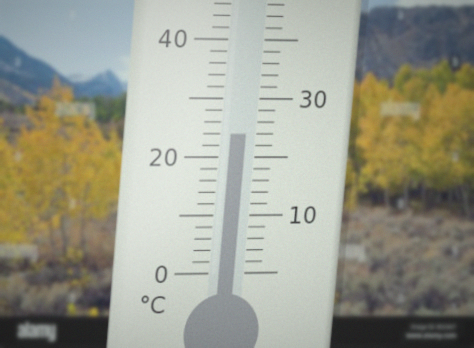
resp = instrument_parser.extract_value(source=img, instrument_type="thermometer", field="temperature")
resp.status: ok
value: 24 °C
